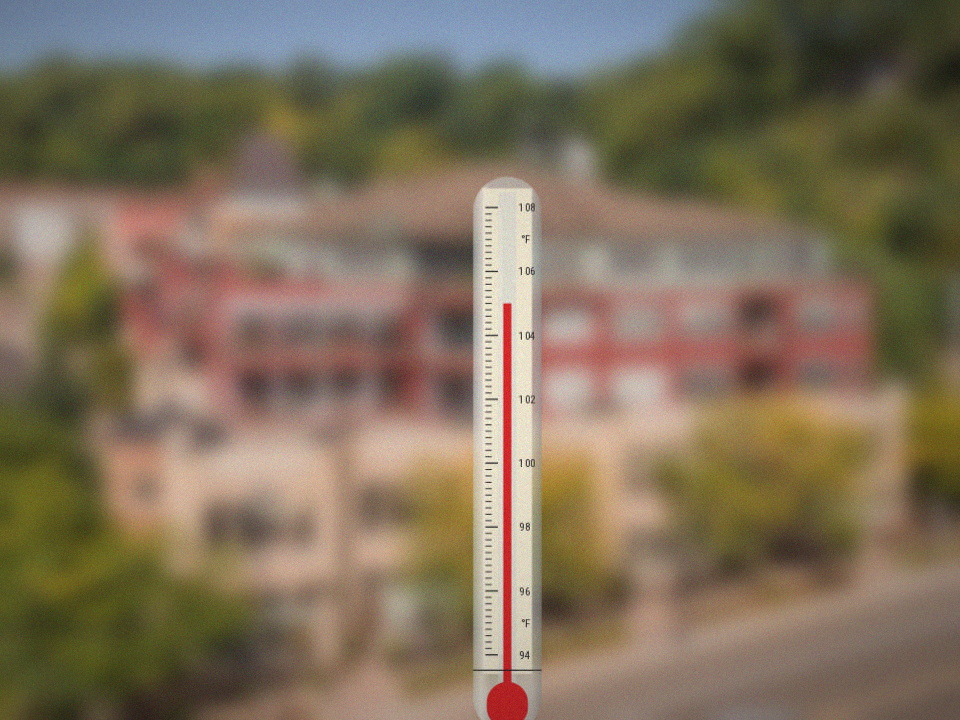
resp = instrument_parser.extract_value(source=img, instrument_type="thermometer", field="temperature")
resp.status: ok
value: 105 °F
